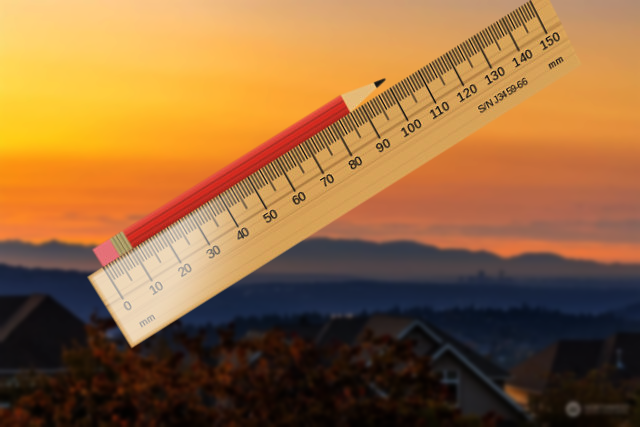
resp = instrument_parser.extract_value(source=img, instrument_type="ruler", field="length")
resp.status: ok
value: 100 mm
